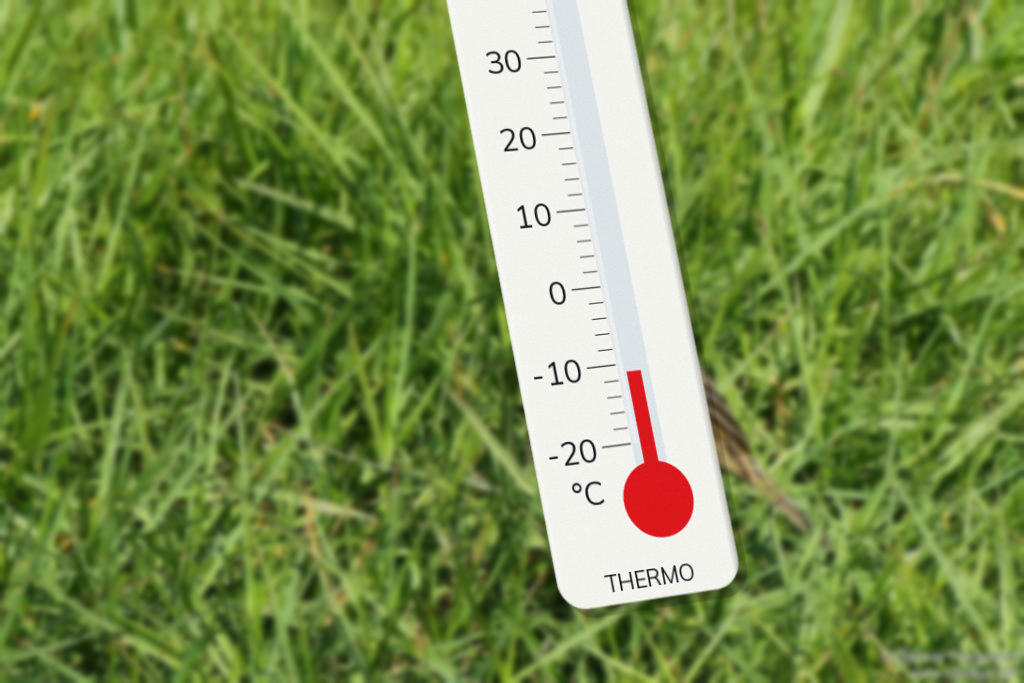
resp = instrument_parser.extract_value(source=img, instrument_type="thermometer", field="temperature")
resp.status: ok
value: -11 °C
